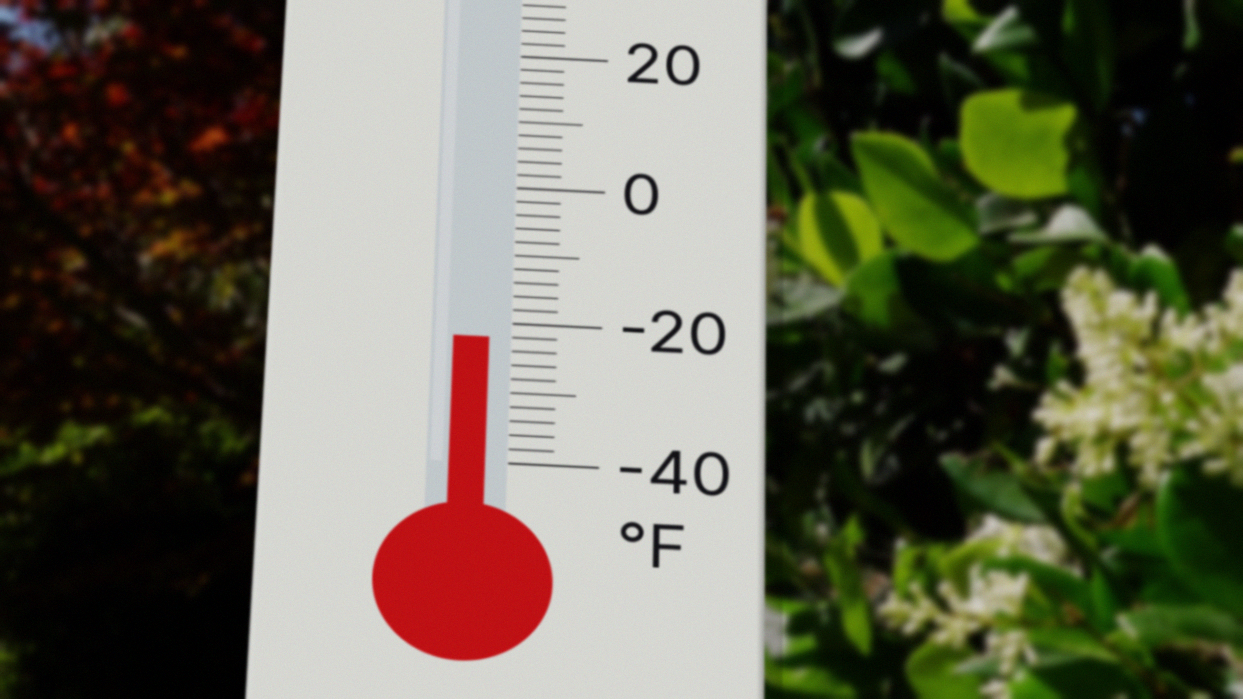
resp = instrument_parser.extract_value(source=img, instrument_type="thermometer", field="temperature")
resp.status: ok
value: -22 °F
